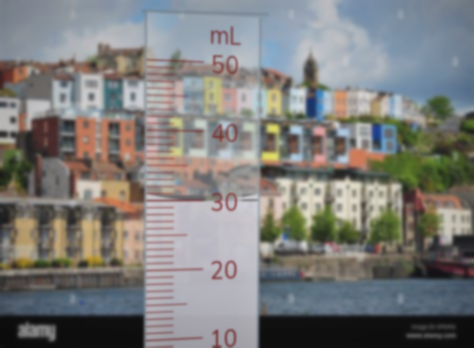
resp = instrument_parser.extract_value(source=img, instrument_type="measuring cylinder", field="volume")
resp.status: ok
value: 30 mL
